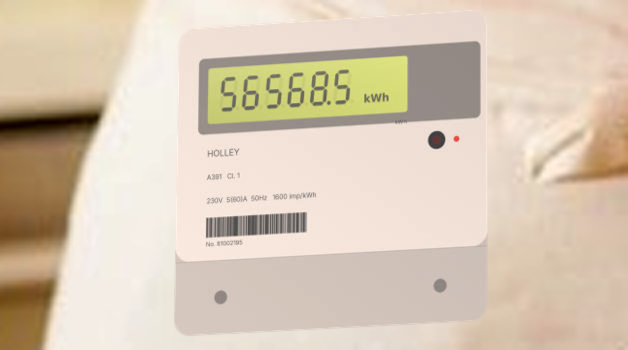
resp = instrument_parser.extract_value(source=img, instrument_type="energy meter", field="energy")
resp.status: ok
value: 56568.5 kWh
